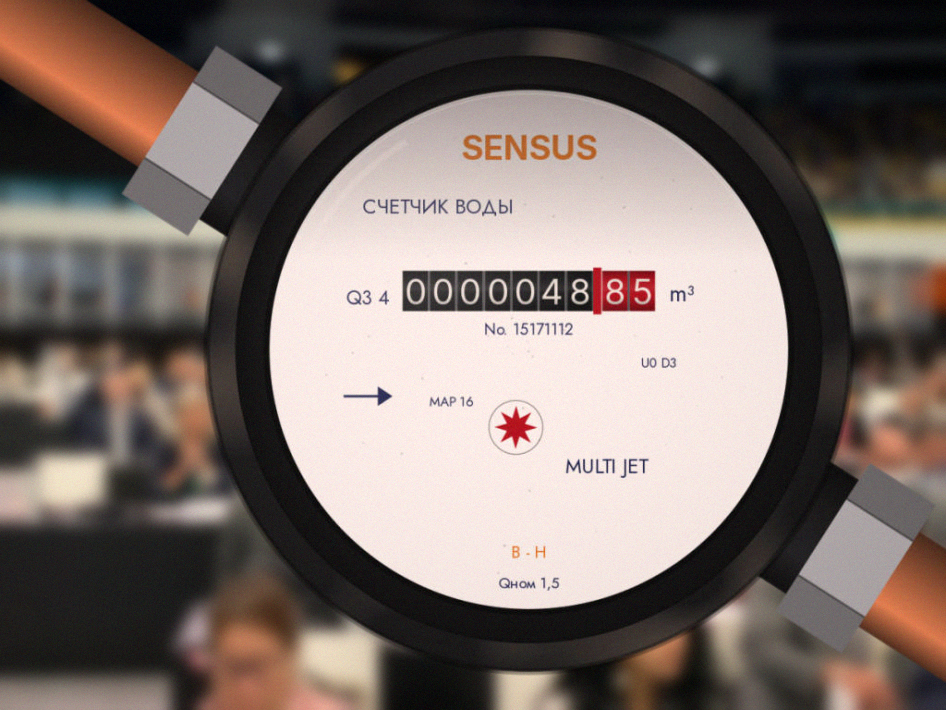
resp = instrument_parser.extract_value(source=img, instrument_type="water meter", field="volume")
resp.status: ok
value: 48.85 m³
